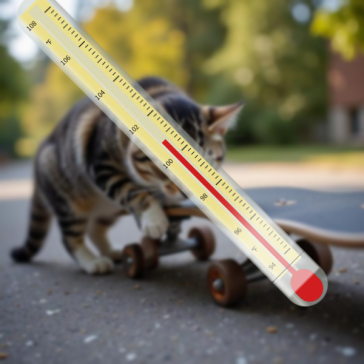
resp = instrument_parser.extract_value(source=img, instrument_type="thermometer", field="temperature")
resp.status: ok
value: 100.8 °F
